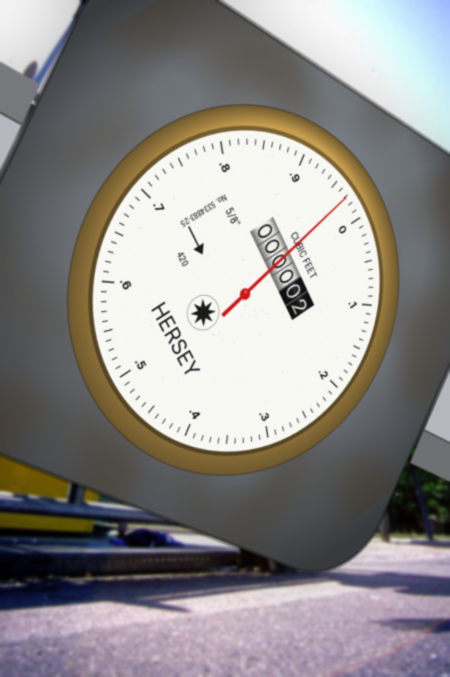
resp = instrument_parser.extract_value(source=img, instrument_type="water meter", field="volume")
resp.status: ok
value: 1.97 ft³
